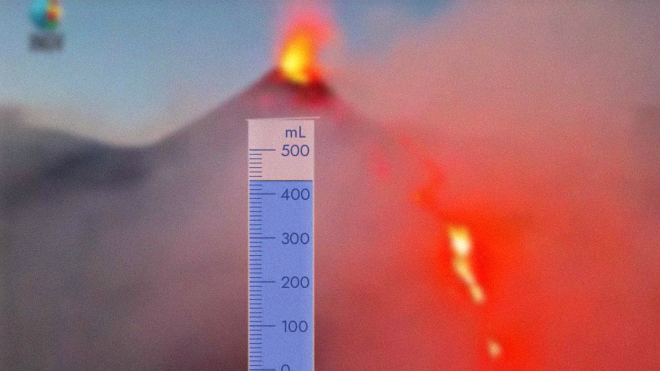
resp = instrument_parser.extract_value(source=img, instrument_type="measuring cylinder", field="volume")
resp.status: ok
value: 430 mL
